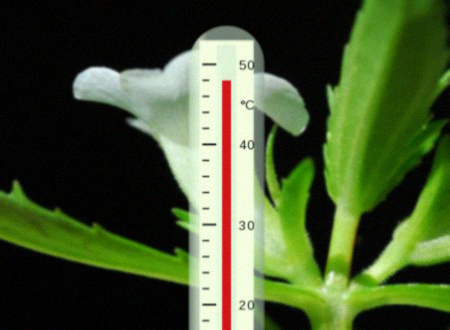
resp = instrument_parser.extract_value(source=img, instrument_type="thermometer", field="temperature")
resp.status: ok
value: 48 °C
